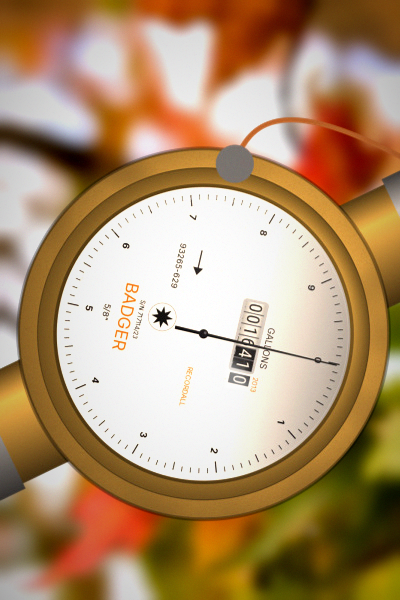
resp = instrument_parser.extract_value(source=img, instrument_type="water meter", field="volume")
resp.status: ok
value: 16410.0 gal
